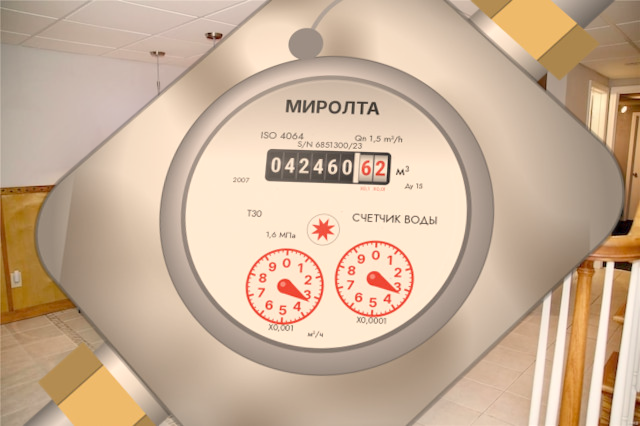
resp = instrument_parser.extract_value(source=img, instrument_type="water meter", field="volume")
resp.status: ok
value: 42460.6233 m³
